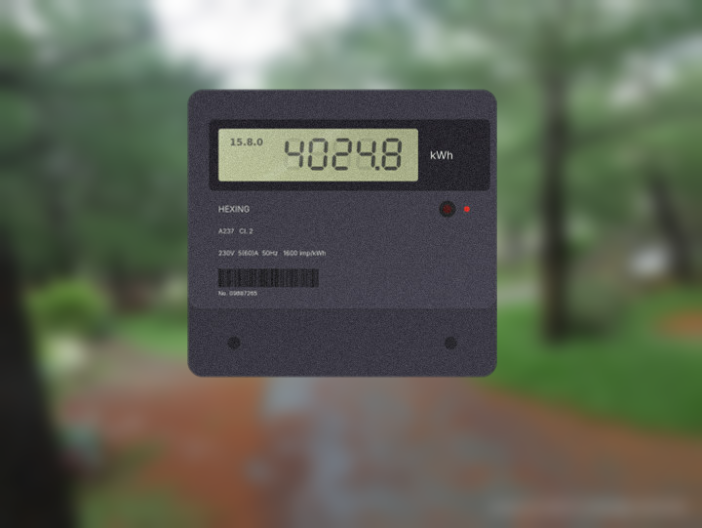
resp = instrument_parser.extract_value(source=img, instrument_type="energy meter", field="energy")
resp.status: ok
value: 4024.8 kWh
